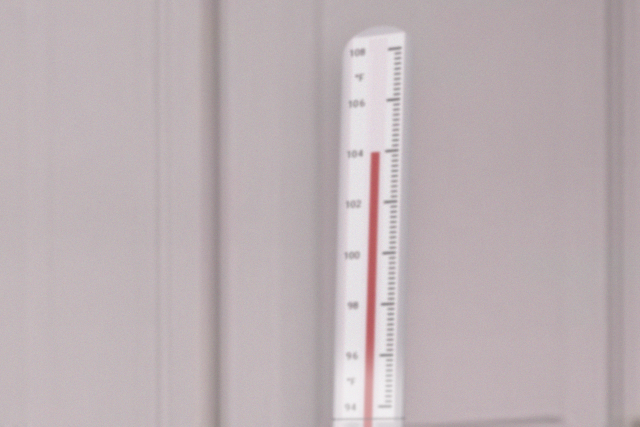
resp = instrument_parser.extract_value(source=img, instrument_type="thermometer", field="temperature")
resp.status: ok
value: 104 °F
